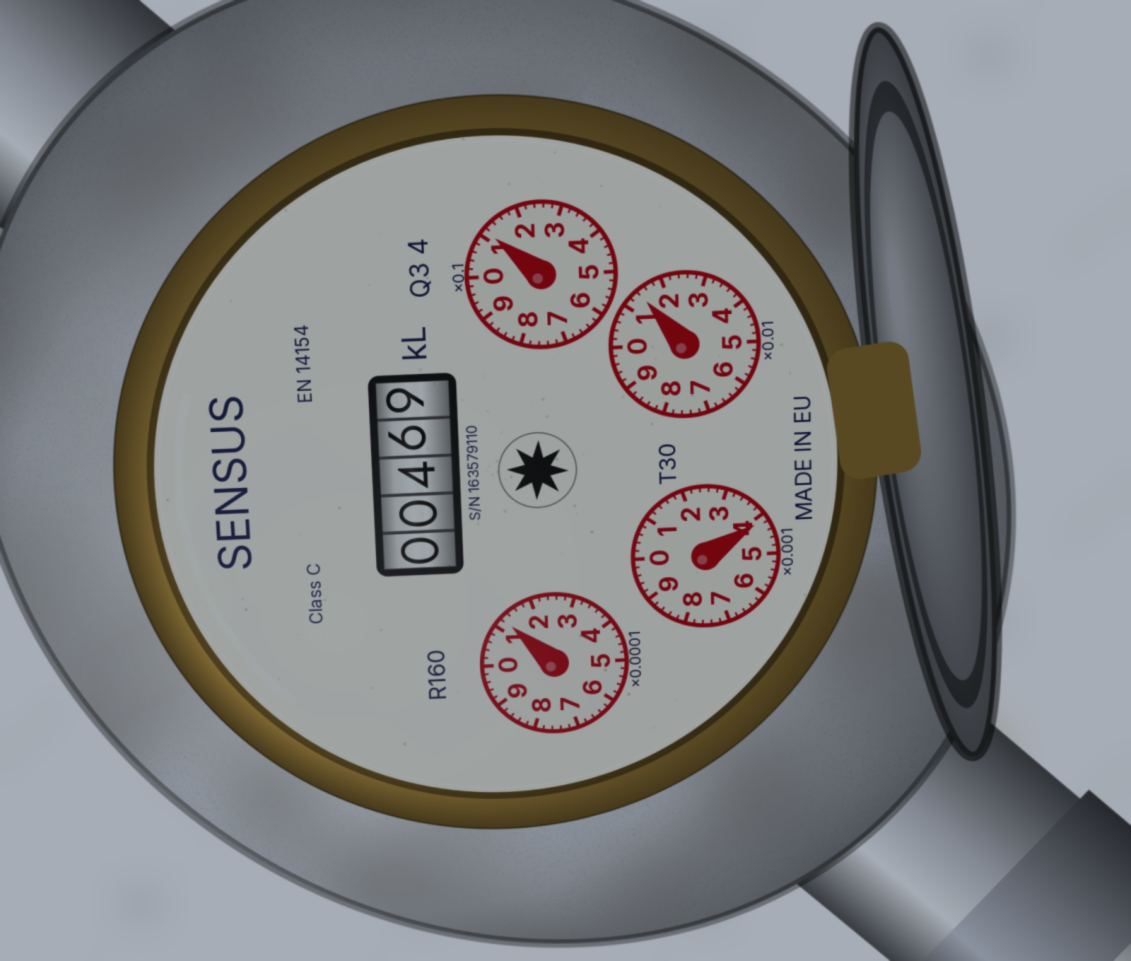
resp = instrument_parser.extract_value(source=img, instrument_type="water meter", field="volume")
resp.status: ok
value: 469.1141 kL
